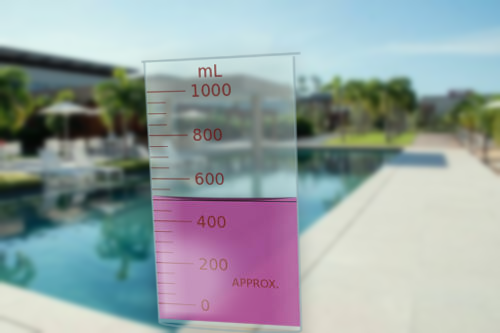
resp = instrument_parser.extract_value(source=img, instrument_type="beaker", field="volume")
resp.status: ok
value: 500 mL
